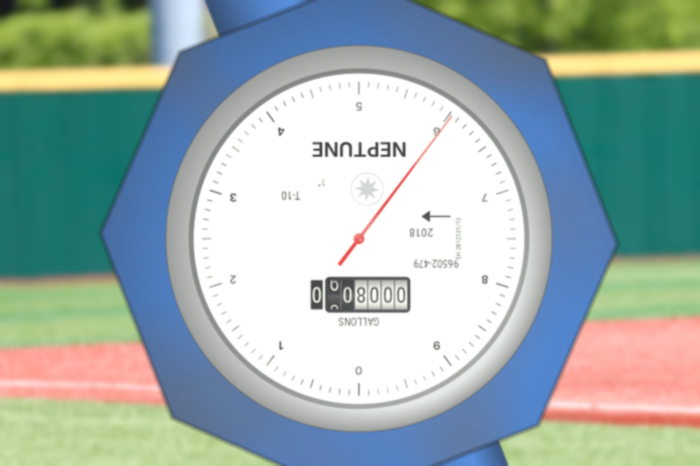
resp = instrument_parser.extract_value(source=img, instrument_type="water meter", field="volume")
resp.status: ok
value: 8086.0 gal
